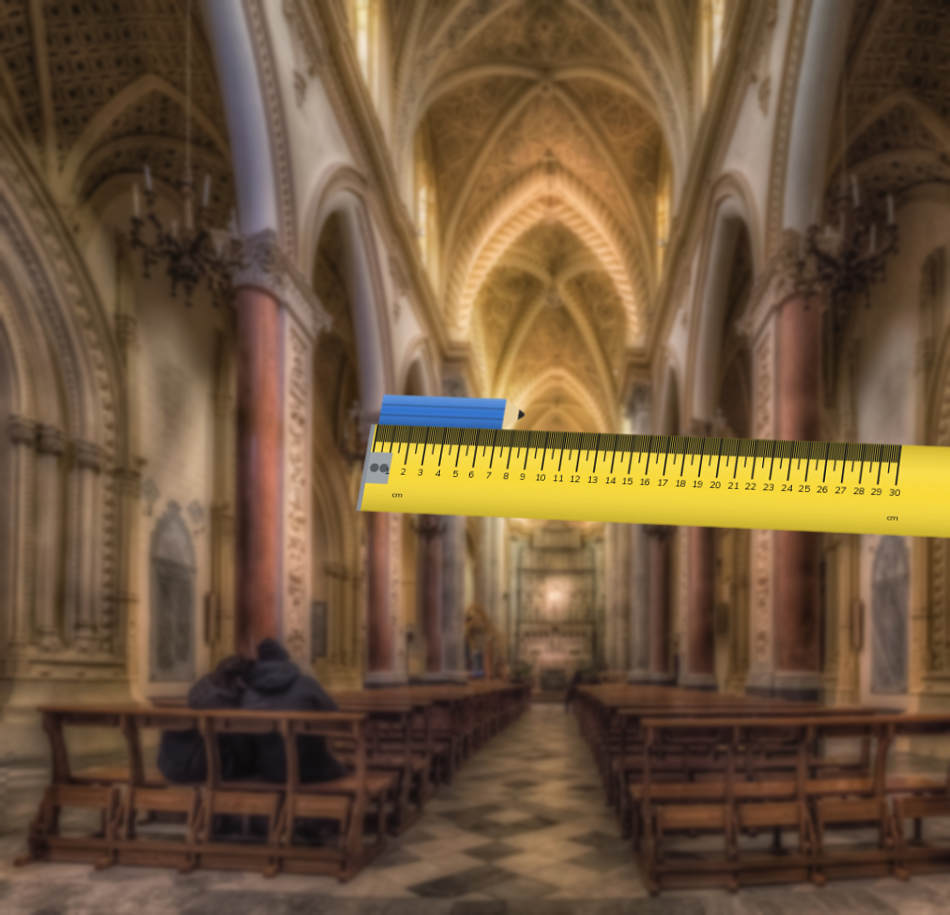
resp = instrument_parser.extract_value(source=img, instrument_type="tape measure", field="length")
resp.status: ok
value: 8.5 cm
